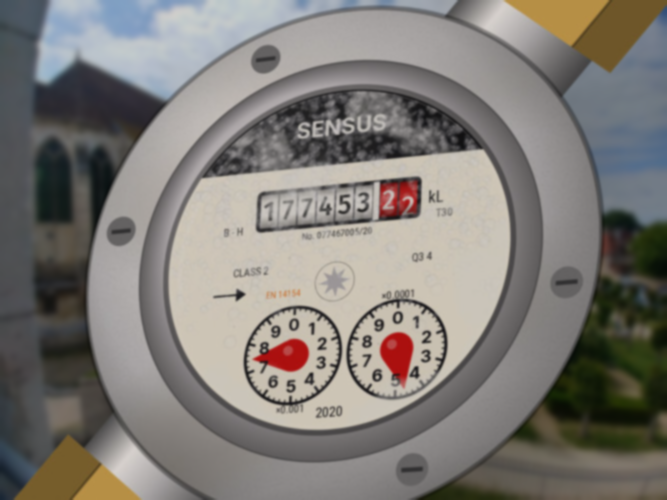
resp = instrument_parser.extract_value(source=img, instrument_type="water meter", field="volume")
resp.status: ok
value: 177453.2174 kL
